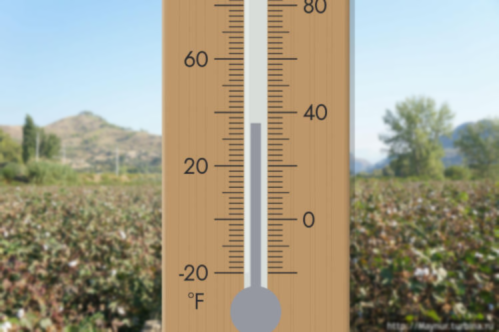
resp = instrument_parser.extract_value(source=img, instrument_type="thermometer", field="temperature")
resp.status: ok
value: 36 °F
